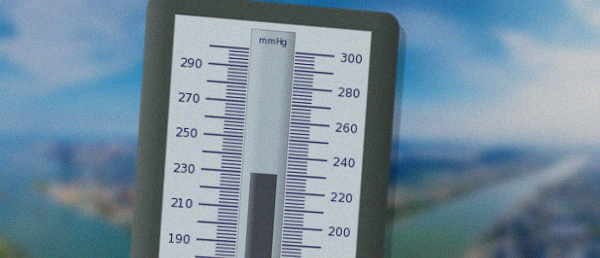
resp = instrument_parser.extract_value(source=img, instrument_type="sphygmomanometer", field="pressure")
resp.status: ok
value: 230 mmHg
